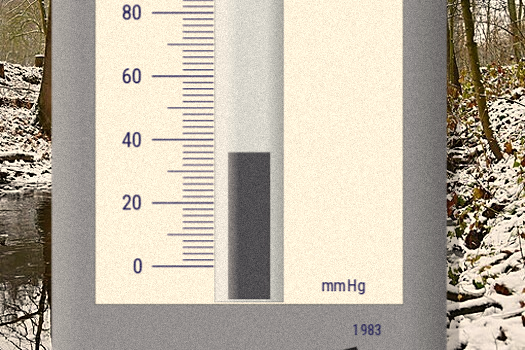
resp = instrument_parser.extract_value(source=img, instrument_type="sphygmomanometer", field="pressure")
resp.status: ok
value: 36 mmHg
